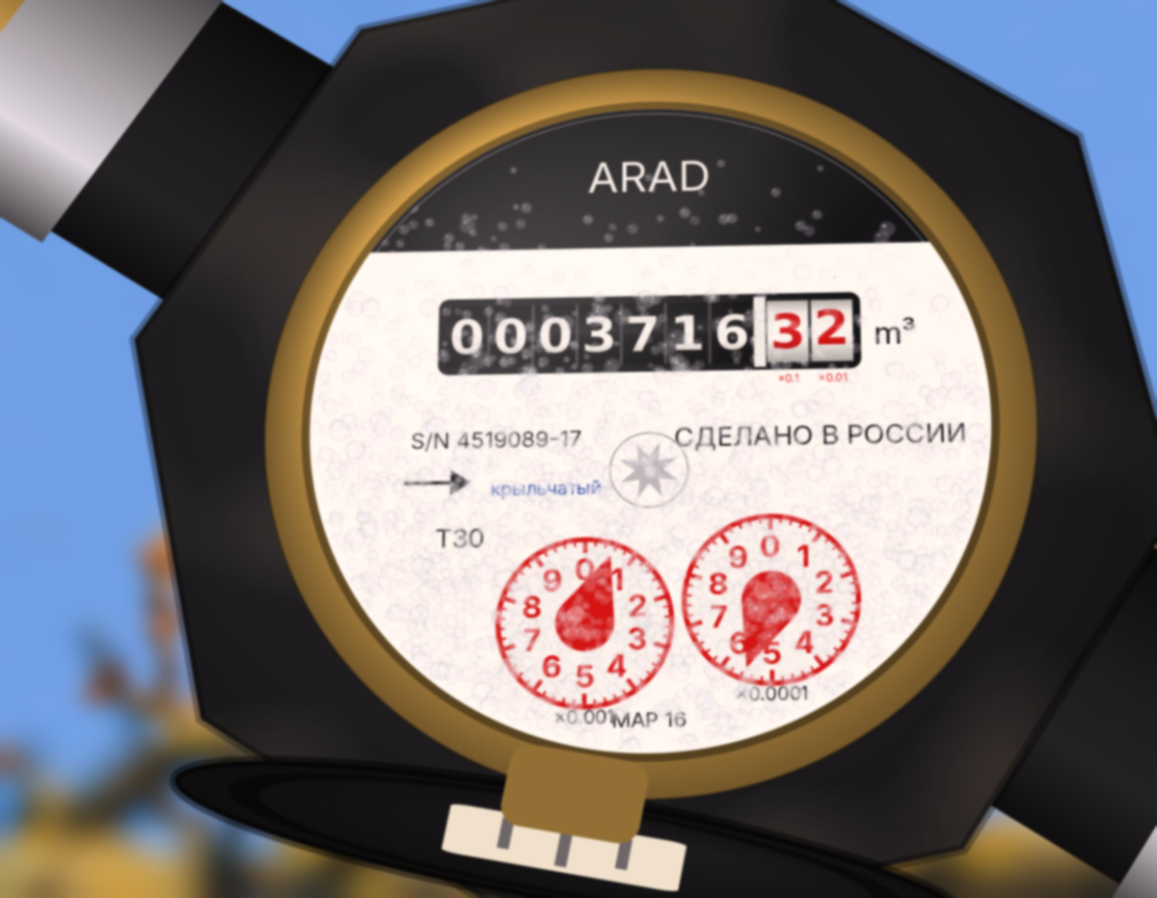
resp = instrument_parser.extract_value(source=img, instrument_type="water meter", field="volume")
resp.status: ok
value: 3716.3205 m³
